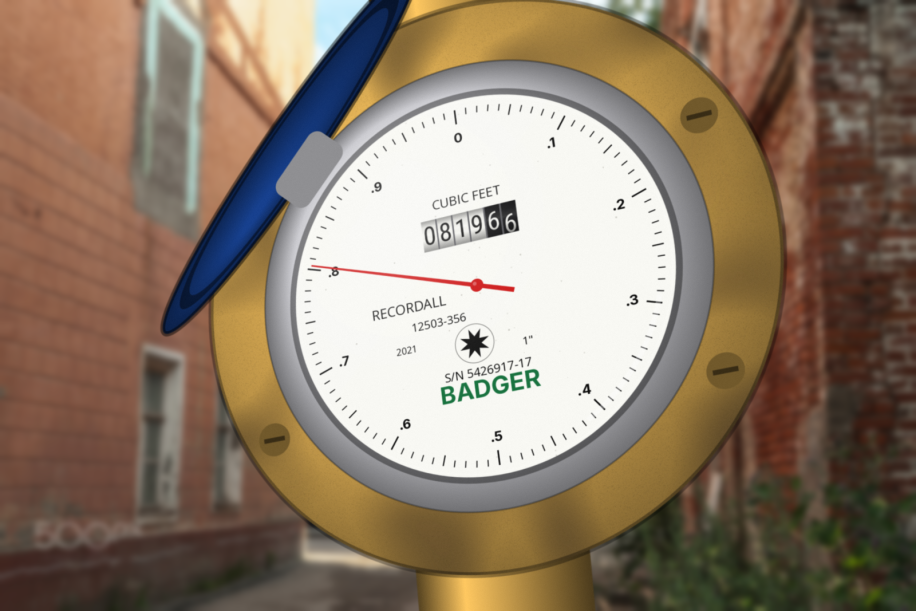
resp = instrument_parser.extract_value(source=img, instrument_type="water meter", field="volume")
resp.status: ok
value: 81965.80 ft³
